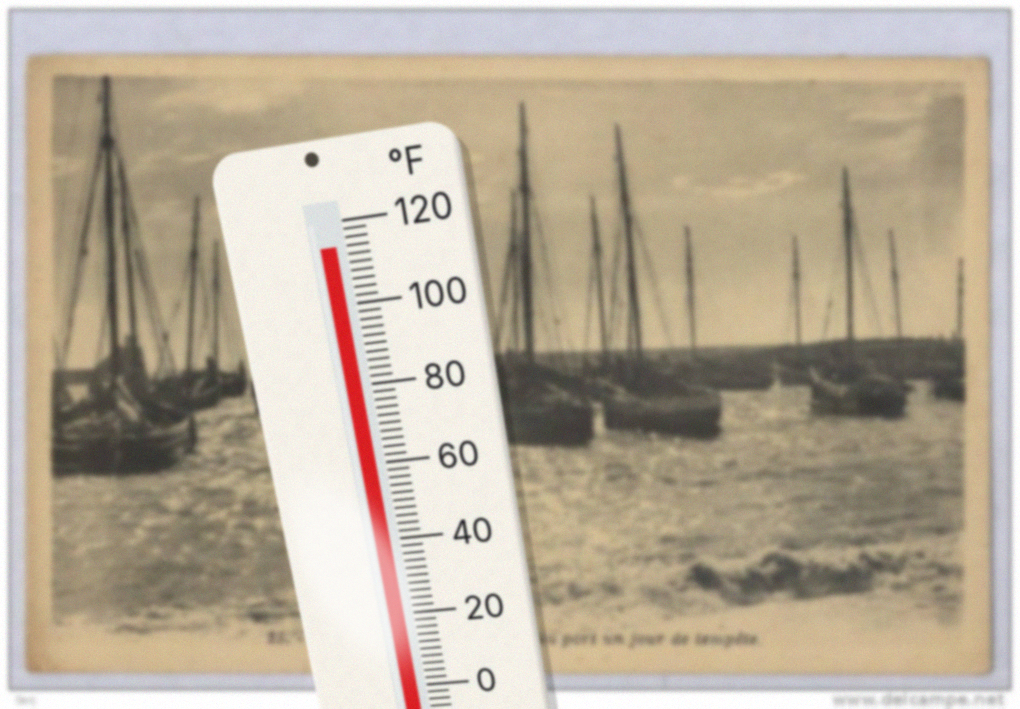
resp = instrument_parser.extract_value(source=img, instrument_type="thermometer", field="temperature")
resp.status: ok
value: 114 °F
